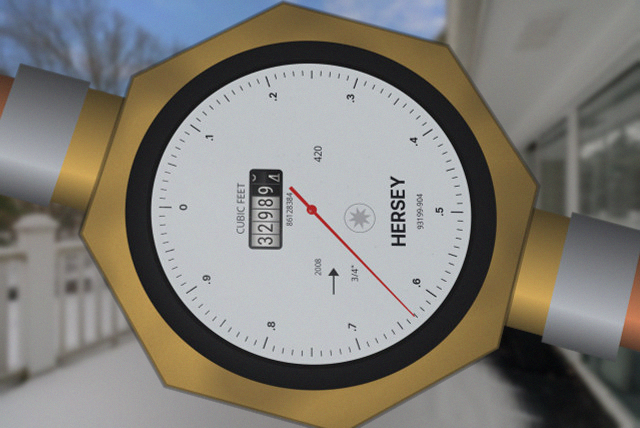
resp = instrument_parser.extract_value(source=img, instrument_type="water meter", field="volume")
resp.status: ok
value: 329893.63 ft³
